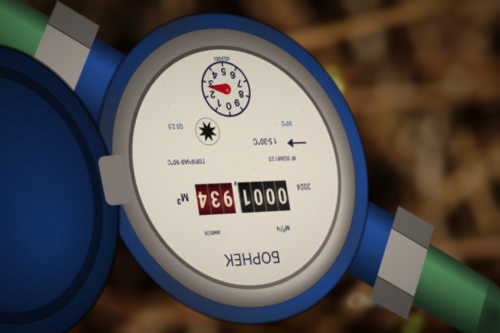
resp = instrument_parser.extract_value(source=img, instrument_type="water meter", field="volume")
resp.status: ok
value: 1.9342 m³
